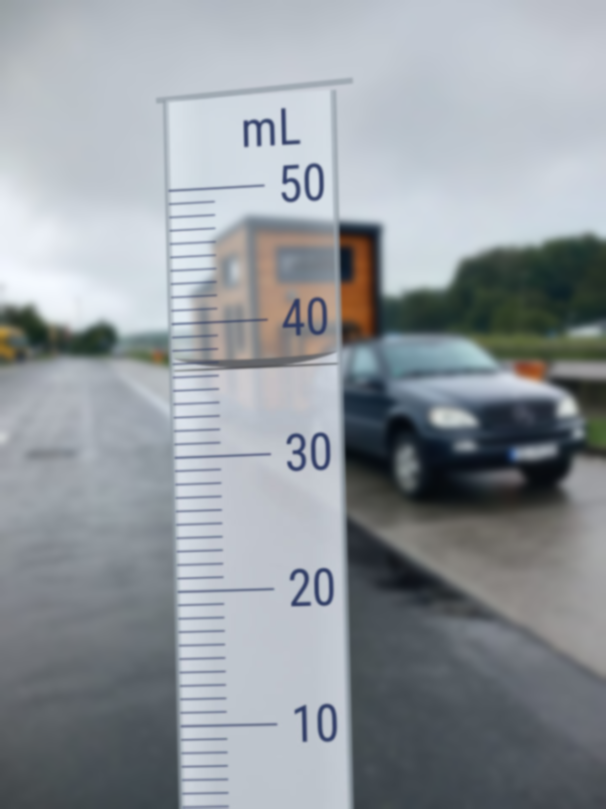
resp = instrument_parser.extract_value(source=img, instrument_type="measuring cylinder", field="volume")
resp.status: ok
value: 36.5 mL
